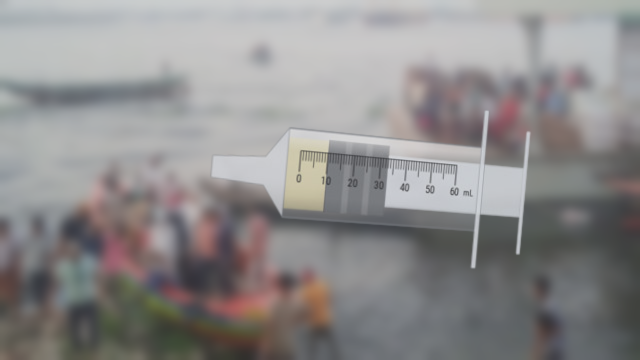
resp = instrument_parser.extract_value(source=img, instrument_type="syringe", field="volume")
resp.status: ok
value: 10 mL
